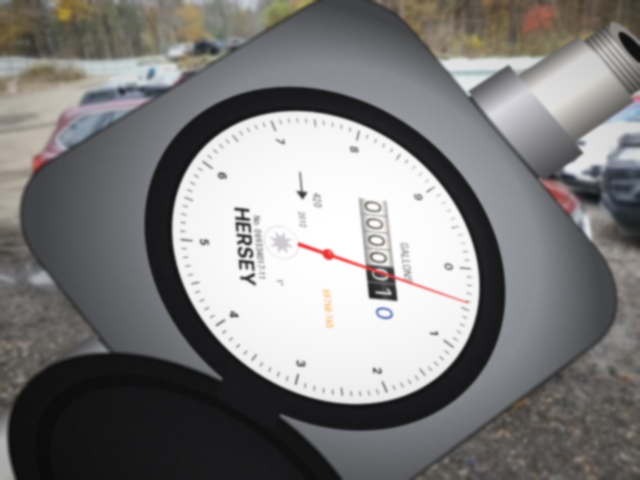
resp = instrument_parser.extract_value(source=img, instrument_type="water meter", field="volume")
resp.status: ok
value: 10.4 gal
